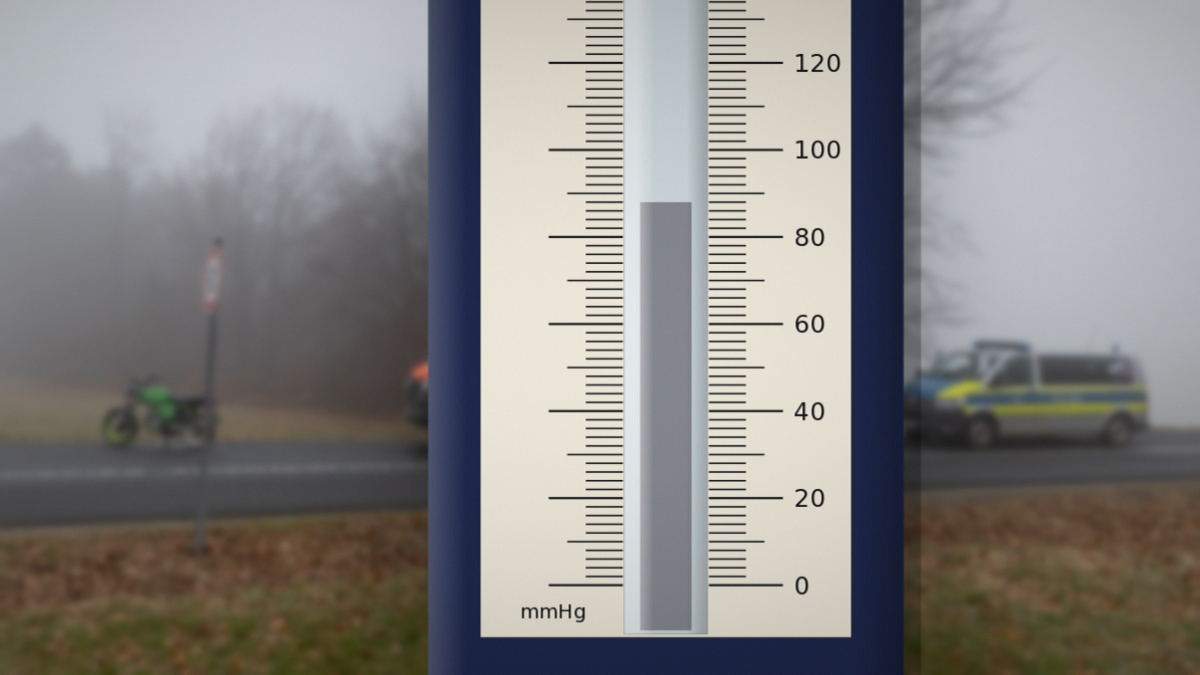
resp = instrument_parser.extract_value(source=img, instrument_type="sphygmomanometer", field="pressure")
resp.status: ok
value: 88 mmHg
